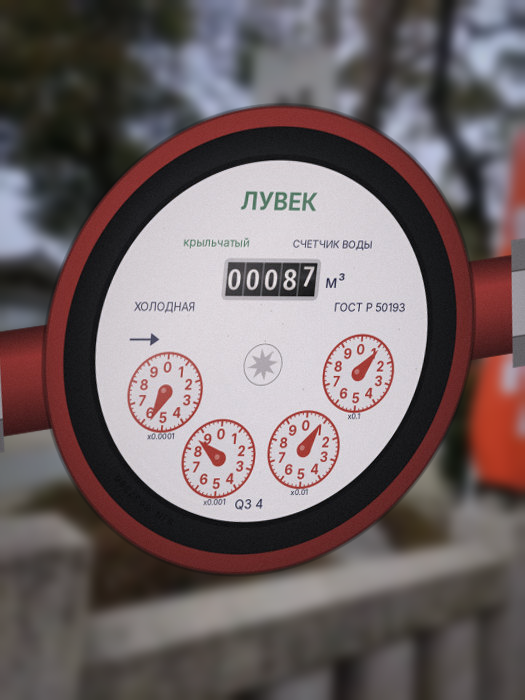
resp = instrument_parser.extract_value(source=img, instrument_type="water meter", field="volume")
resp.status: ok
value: 87.1085 m³
